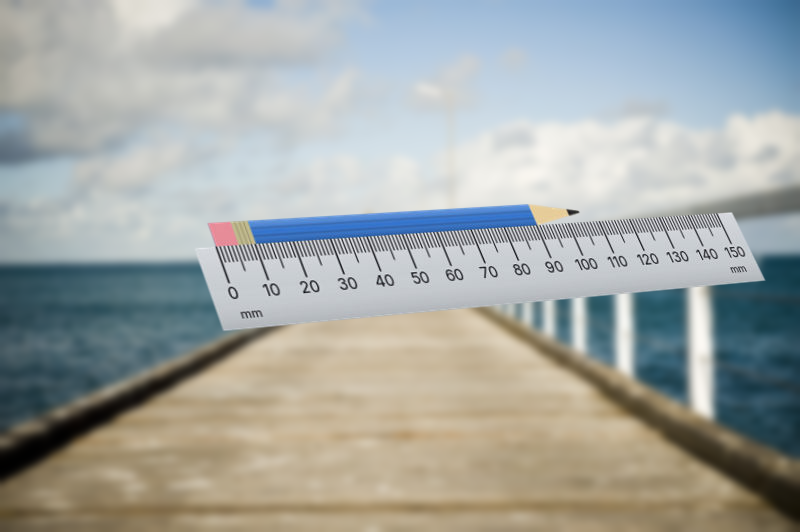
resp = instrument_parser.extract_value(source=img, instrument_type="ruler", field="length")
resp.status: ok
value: 105 mm
